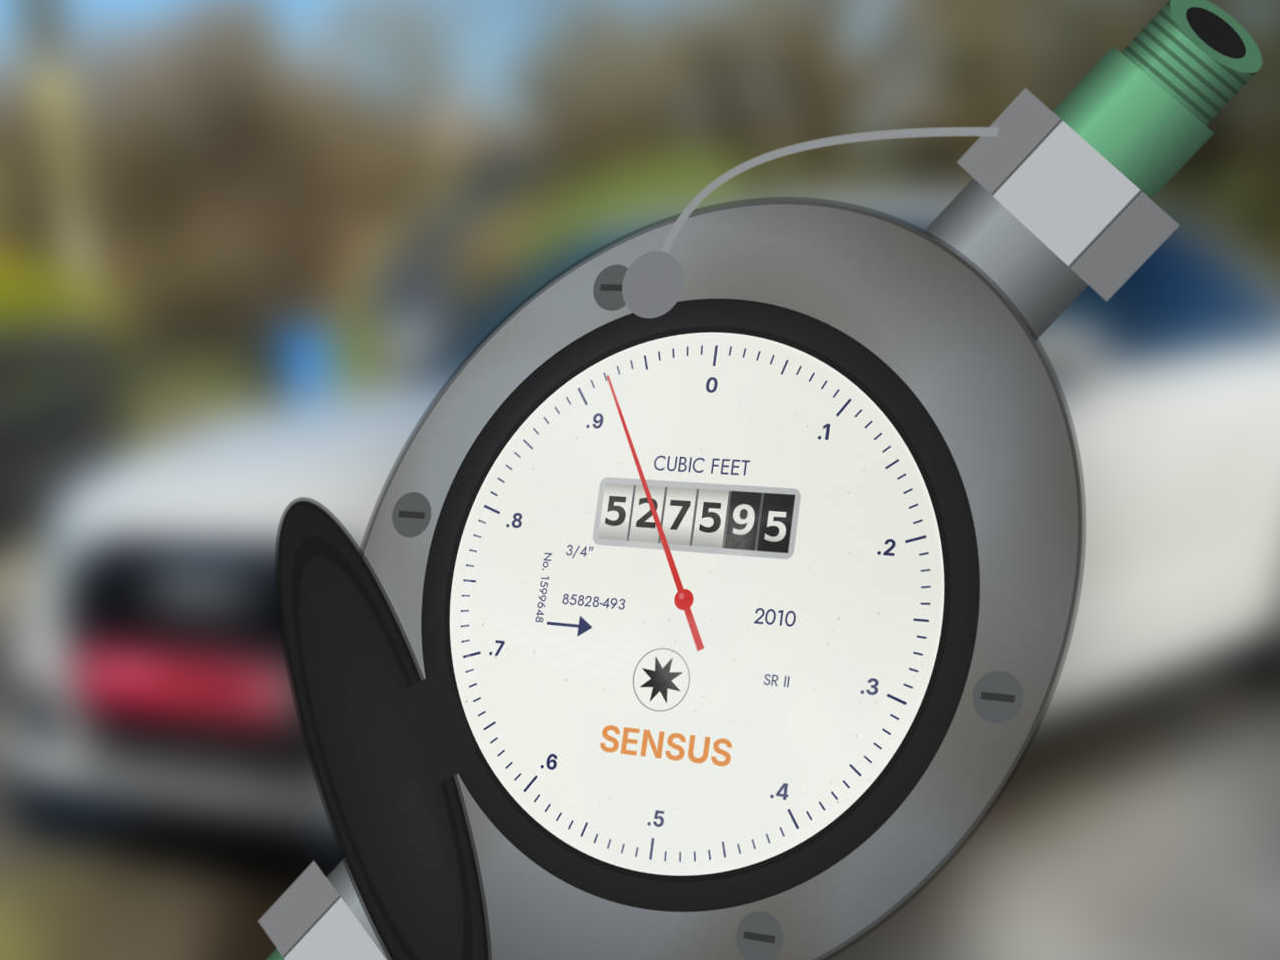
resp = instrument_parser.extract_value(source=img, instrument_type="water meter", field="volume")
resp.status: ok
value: 527594.92 ft³
